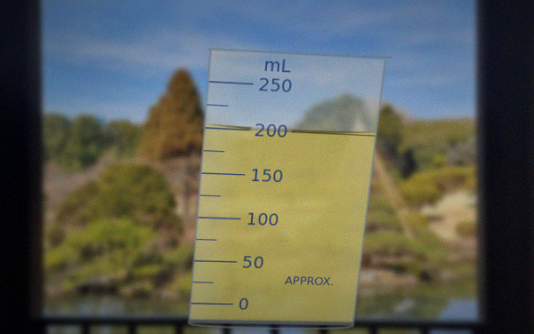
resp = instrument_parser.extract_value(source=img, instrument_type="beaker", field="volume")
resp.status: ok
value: 200 mL
